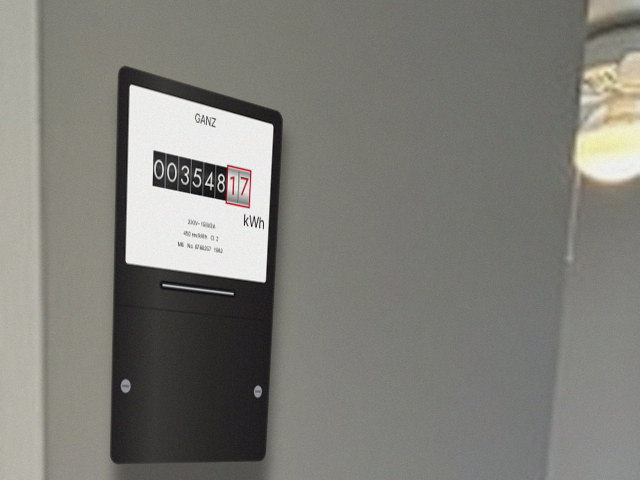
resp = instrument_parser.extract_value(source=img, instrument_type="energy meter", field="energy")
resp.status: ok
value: 3548.17 kWh
